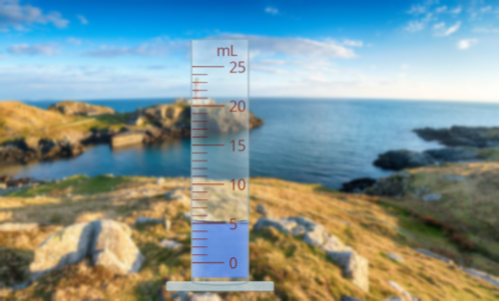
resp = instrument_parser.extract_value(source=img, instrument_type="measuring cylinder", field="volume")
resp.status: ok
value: 5 mL
